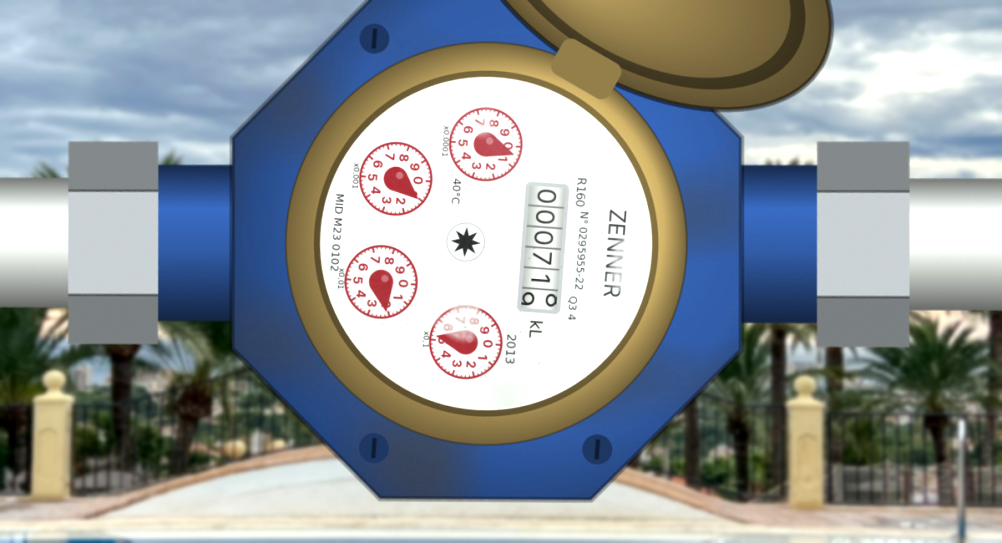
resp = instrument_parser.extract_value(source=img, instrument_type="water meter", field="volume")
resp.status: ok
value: 718.5210 kL
